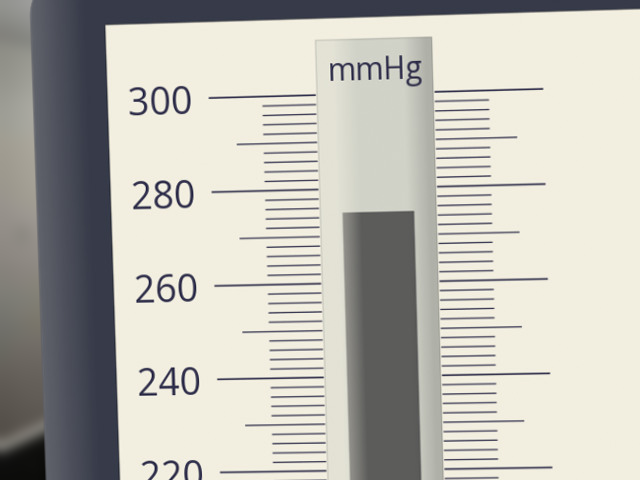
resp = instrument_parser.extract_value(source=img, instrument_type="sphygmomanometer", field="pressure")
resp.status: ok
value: 275 mmHg
